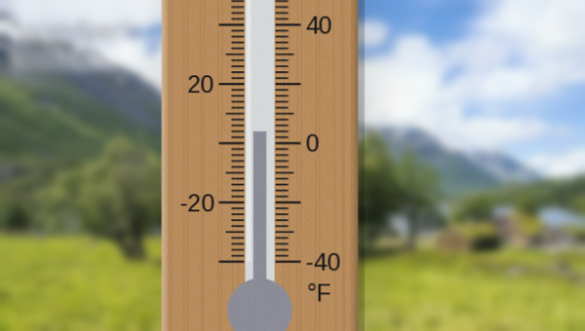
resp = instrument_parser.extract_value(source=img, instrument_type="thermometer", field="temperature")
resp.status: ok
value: 4 °F
